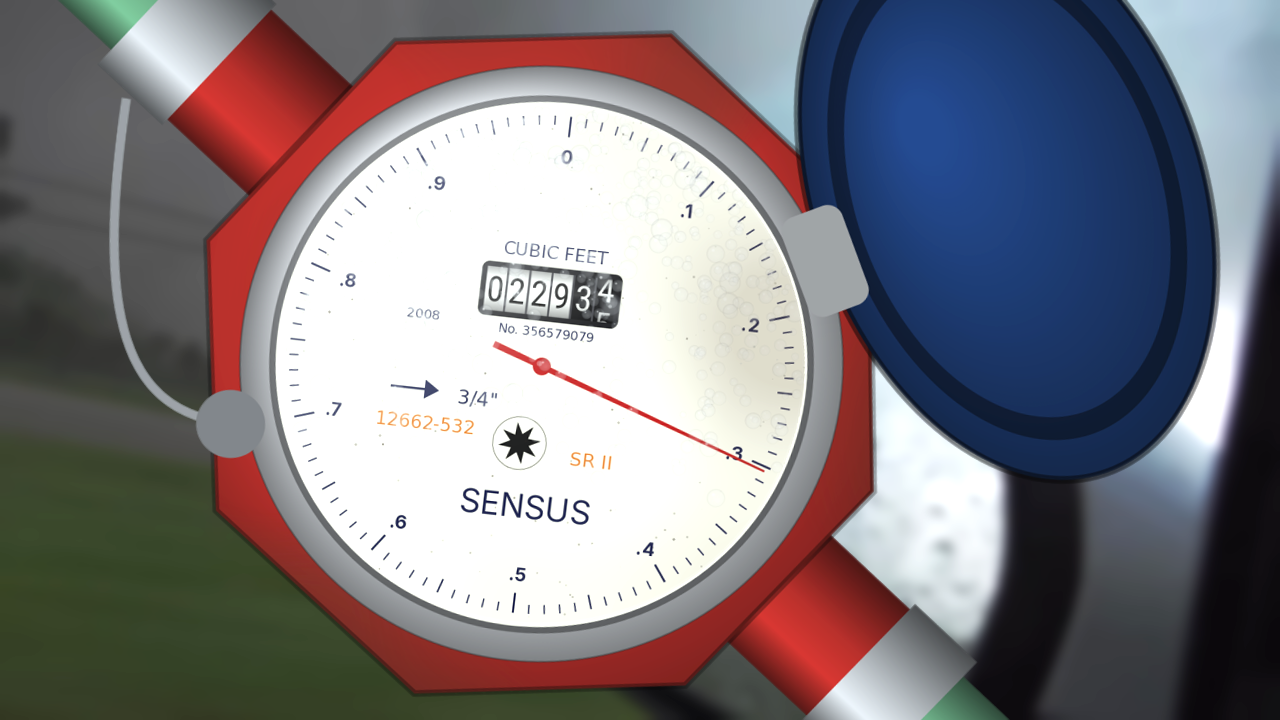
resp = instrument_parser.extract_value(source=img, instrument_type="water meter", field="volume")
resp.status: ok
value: 22934.30 ft³
